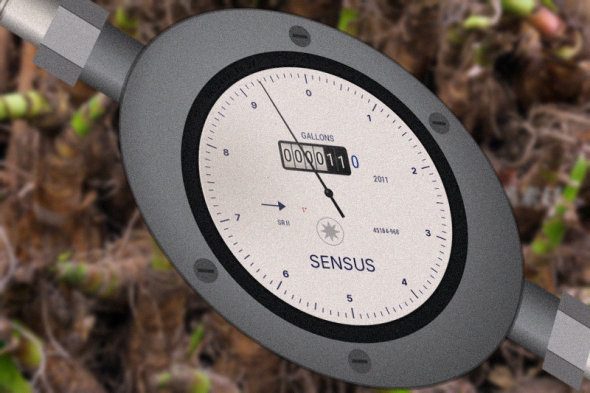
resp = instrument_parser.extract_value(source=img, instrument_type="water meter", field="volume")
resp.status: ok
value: 109.3 gal
